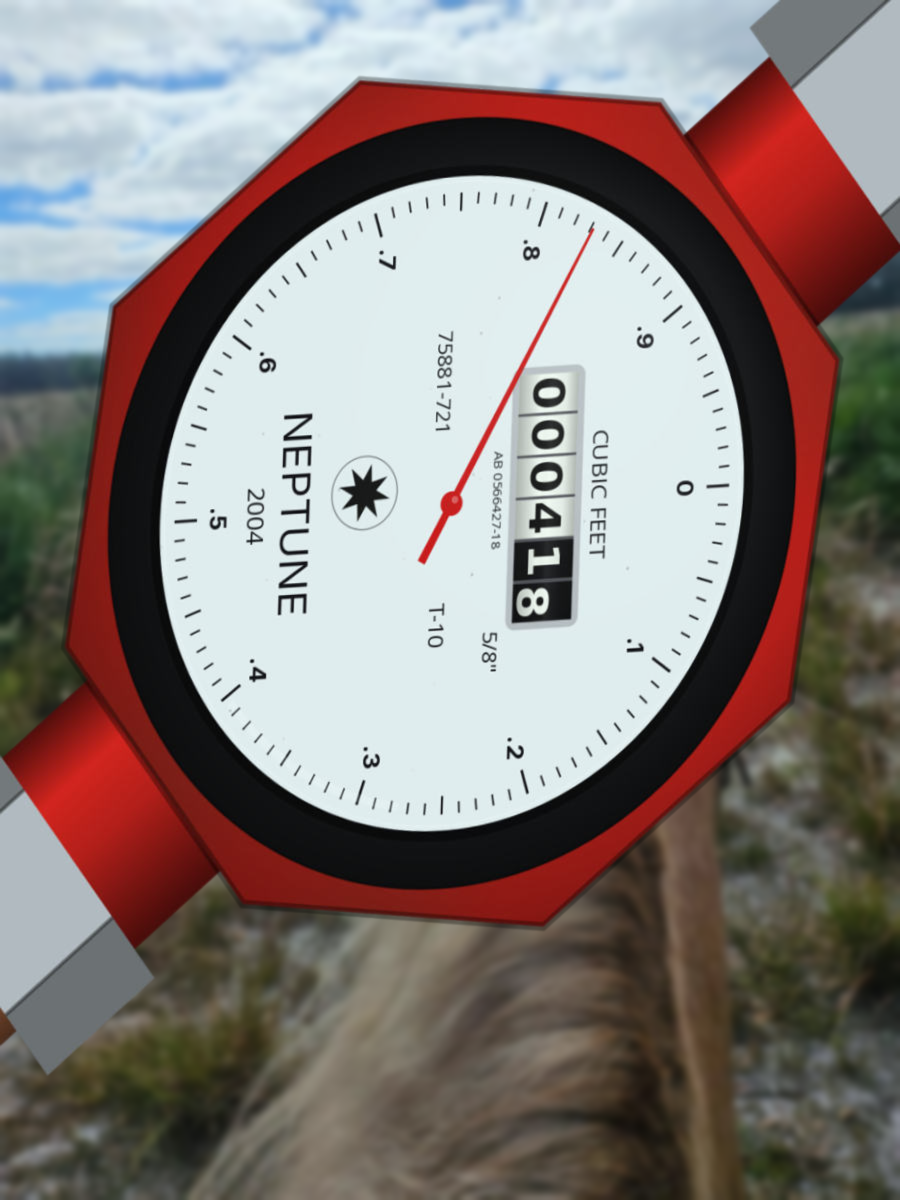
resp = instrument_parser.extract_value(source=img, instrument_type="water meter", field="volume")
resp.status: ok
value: 417.83 ft³
